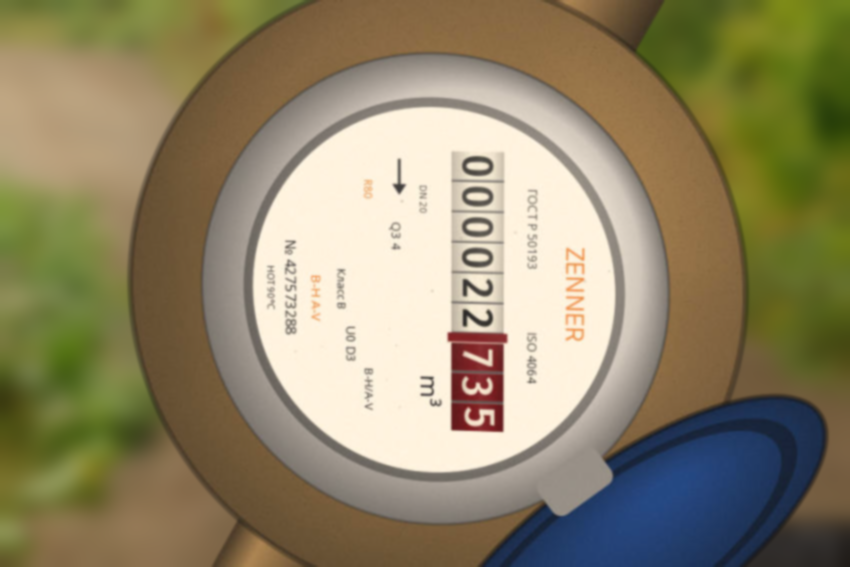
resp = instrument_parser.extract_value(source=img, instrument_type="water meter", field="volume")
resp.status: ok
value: 22.735 m³
